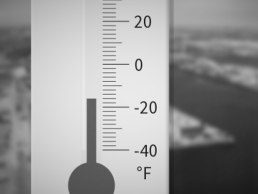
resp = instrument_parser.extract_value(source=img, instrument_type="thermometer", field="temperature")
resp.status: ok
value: -16 °F
